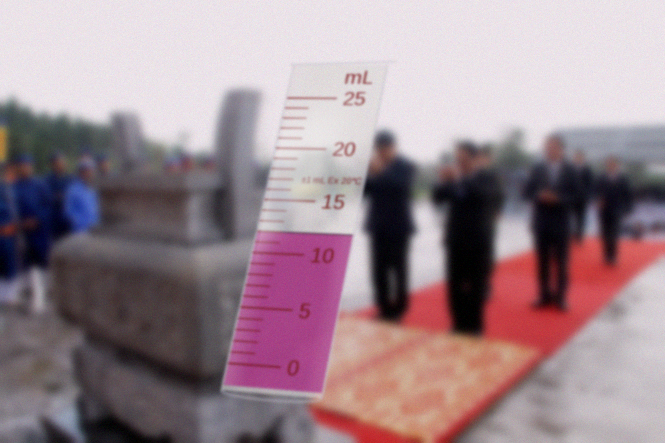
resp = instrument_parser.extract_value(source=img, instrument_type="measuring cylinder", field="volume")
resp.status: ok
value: 12 mL
